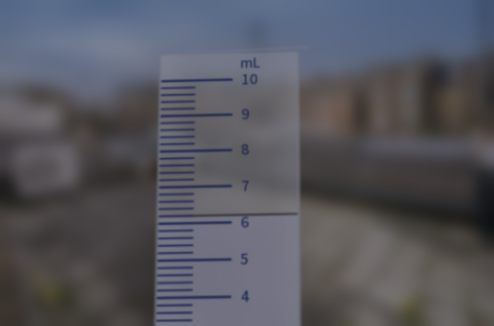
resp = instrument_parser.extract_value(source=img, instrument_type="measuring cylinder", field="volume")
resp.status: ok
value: 6.2 mL
